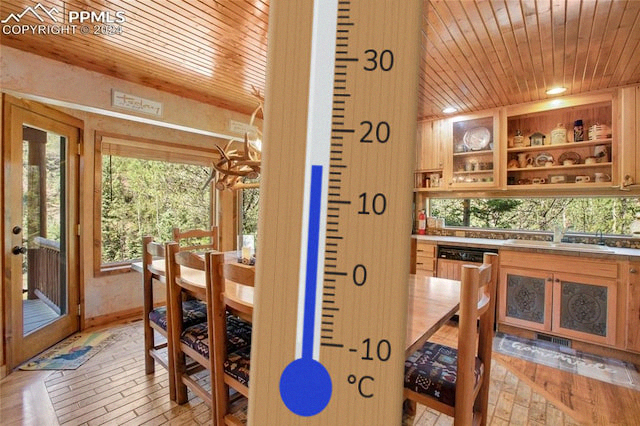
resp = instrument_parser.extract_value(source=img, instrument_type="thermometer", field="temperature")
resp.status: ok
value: 15 °C
